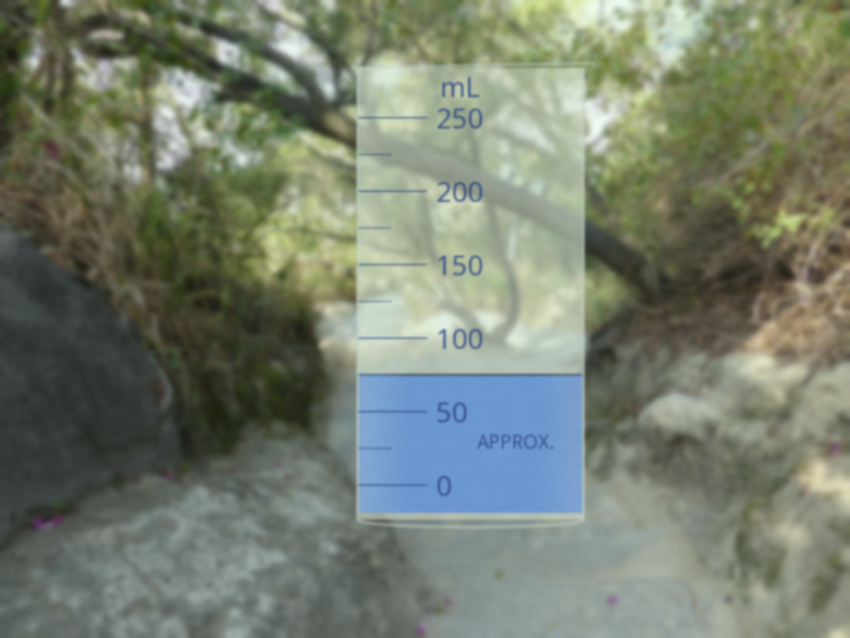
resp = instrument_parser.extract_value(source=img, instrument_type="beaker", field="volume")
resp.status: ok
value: 75 mL
